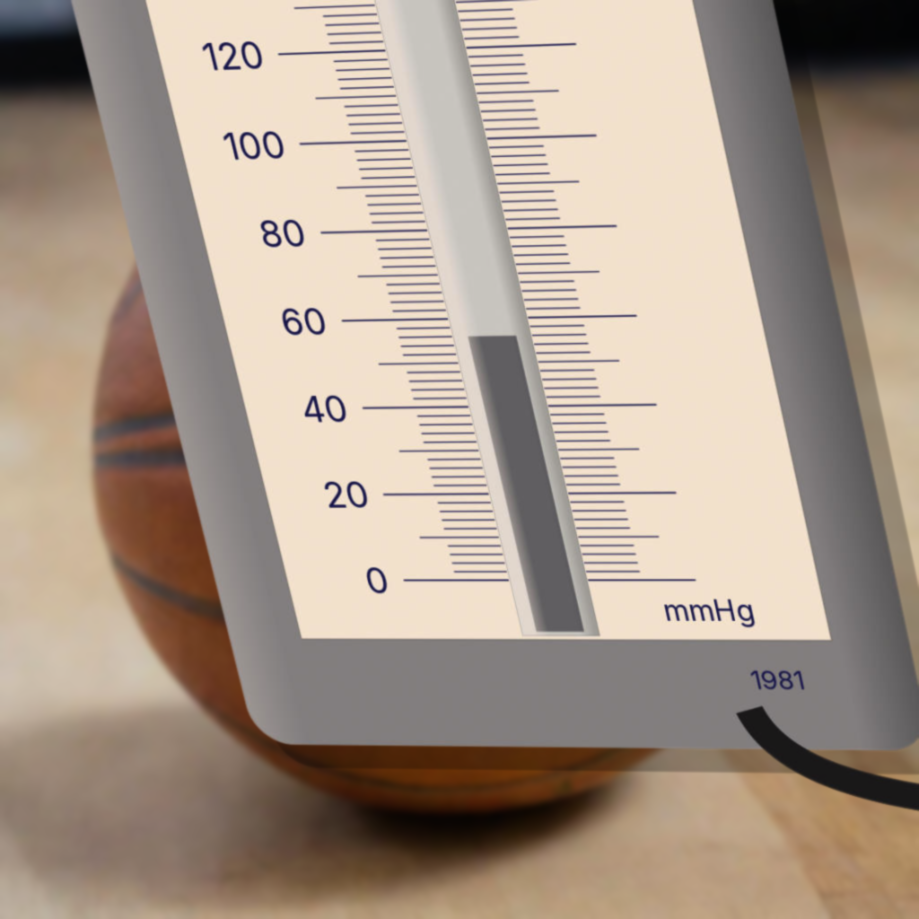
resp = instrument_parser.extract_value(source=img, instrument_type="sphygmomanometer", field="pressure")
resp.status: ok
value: 56 mmHg
